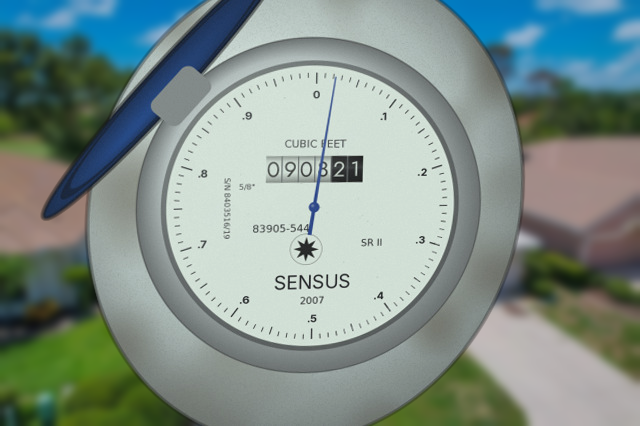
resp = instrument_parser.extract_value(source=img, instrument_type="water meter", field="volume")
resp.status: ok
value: 90821.02 ft³
